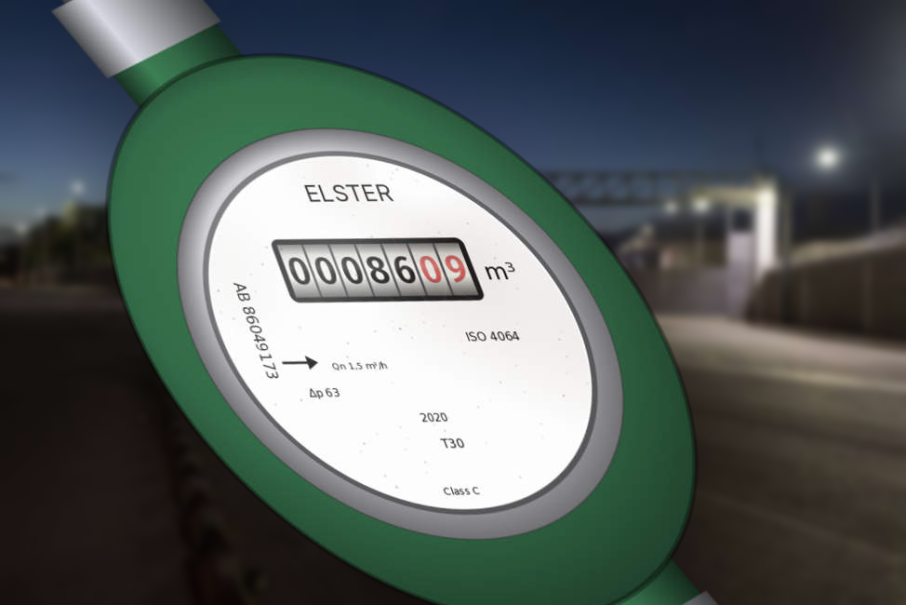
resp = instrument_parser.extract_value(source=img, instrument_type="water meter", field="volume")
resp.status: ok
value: 86.09 m³
